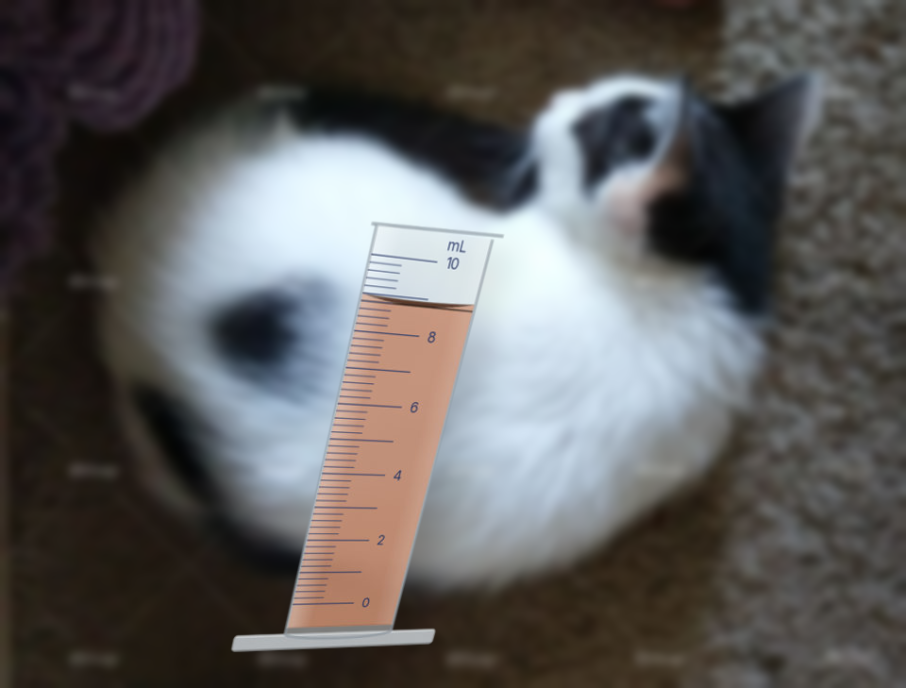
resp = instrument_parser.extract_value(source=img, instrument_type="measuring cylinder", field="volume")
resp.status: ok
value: 8.8 mL
